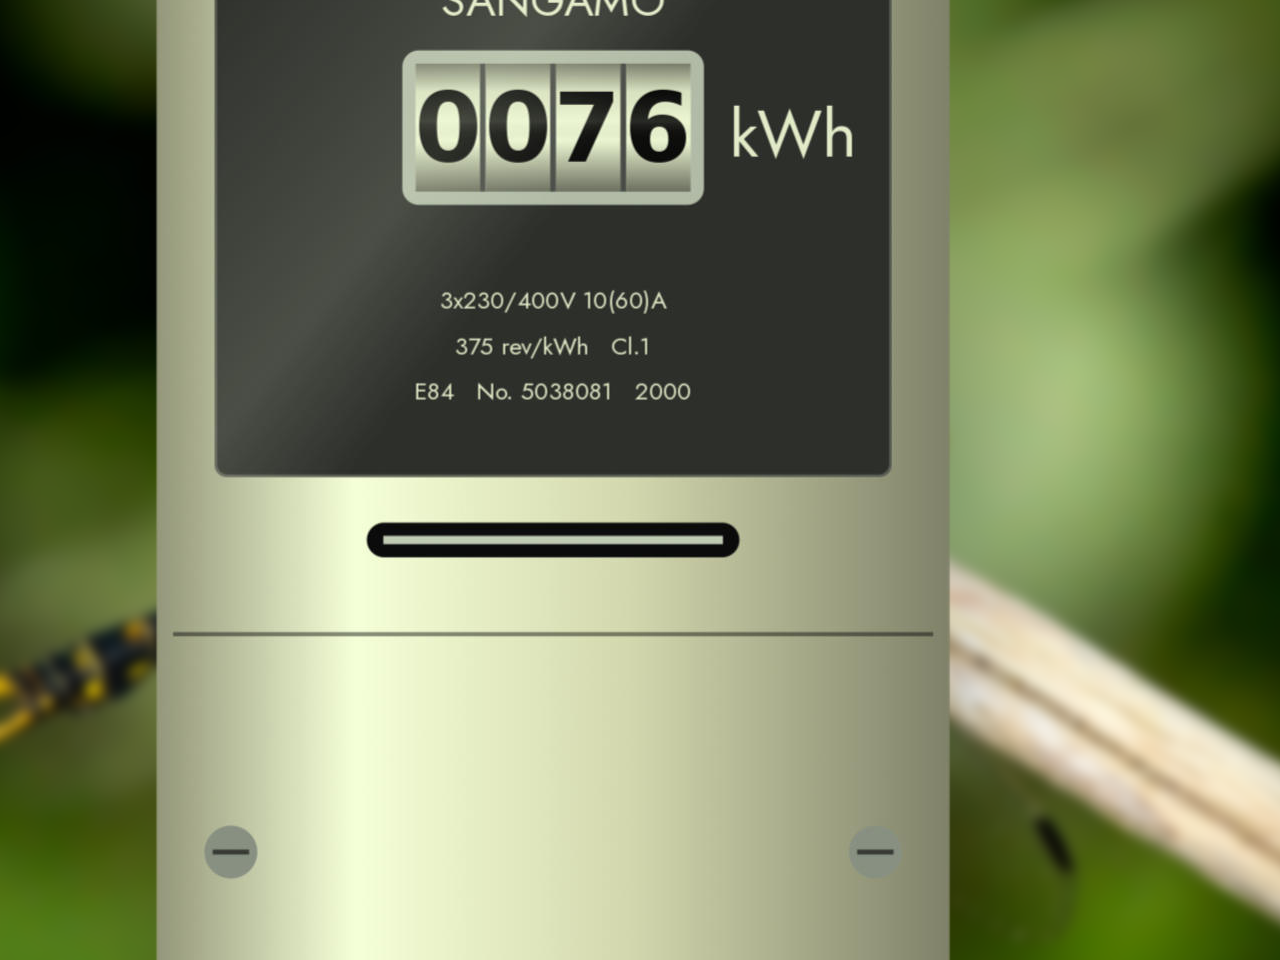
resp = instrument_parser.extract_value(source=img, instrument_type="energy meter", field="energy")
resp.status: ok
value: 76 kWh
